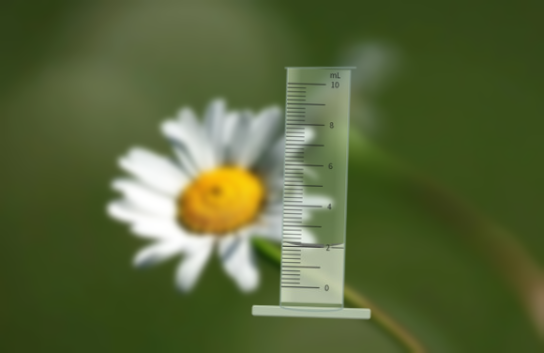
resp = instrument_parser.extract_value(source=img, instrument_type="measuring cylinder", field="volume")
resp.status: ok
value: 2 mL
